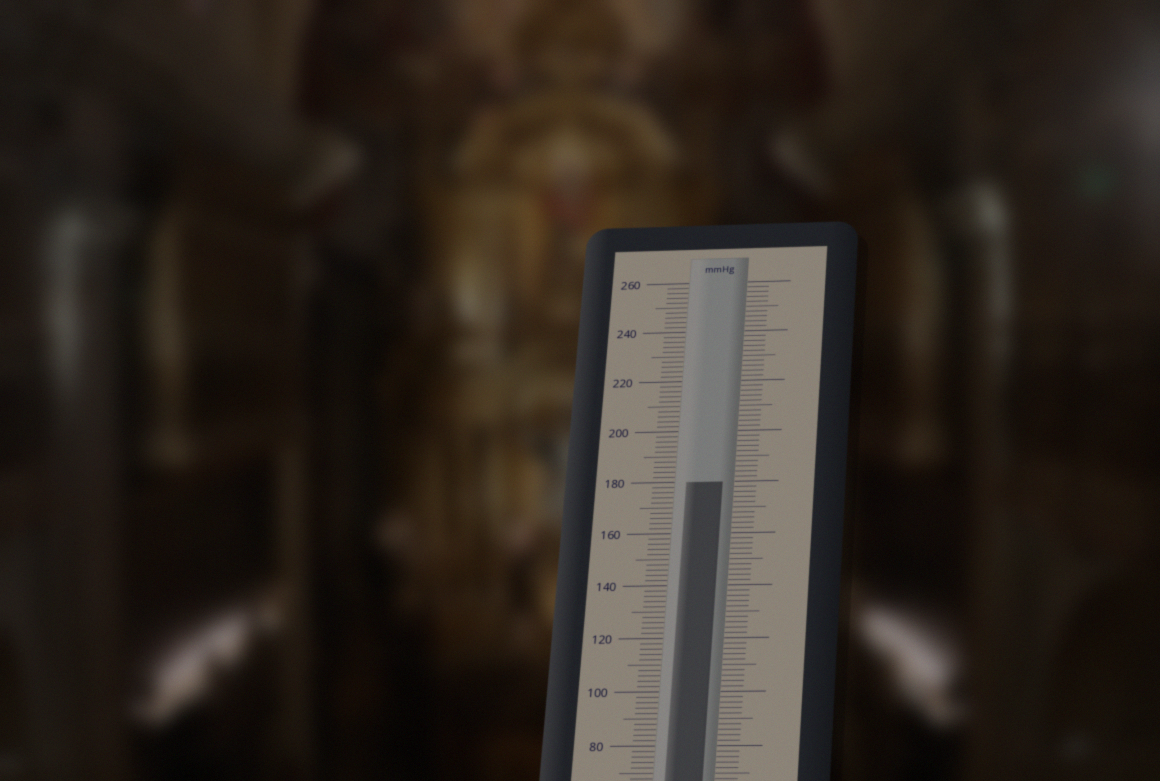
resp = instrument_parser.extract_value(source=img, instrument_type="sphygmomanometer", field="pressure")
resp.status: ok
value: 180 mmHg
